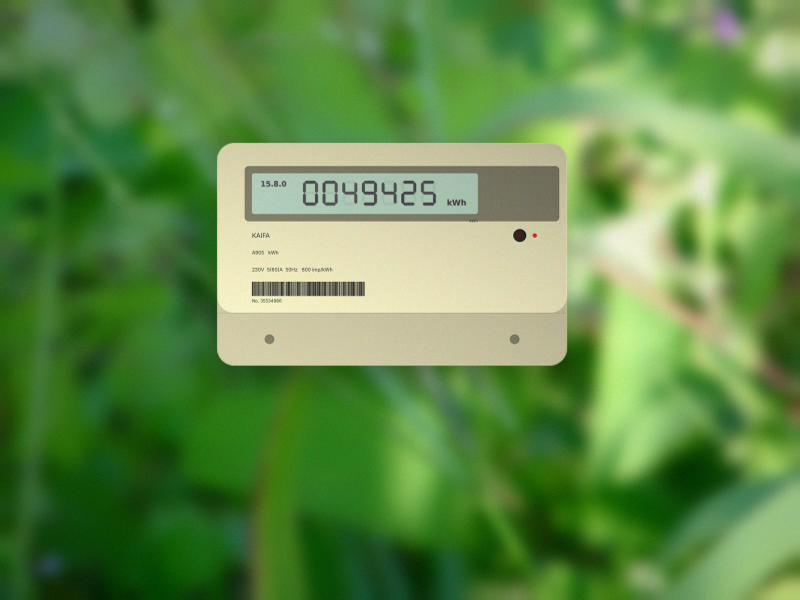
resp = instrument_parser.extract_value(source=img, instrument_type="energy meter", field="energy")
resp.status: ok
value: 49425 kWh
